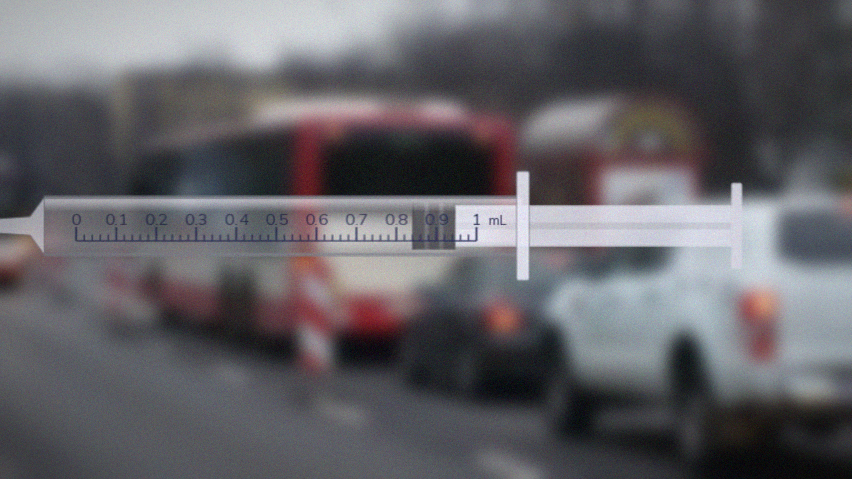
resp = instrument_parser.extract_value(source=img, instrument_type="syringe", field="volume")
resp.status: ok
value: 0.84 mL
